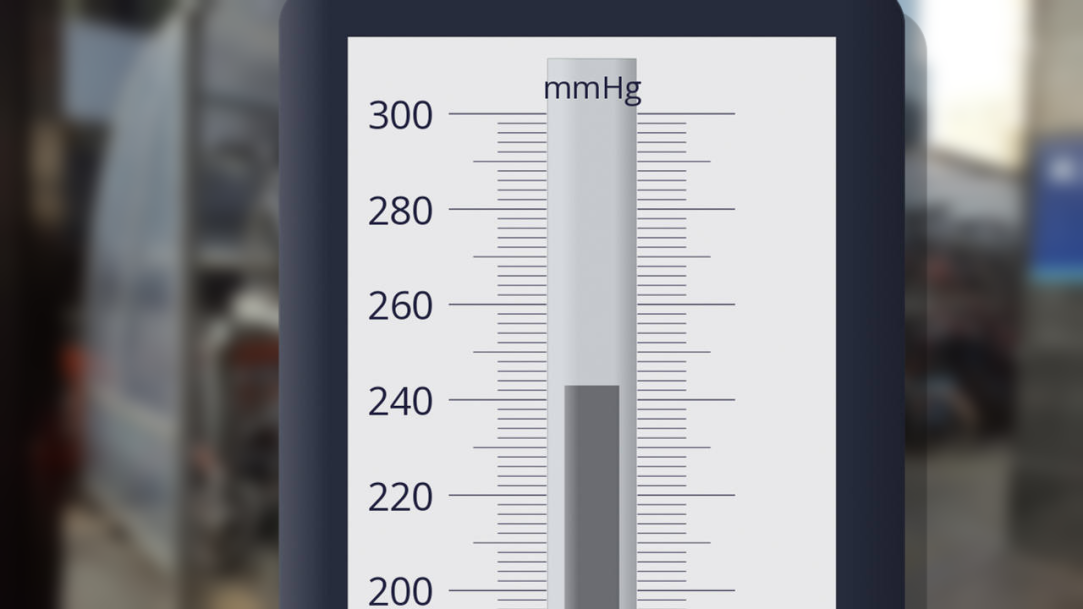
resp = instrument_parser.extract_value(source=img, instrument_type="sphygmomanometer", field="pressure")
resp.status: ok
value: 243 mmHg
